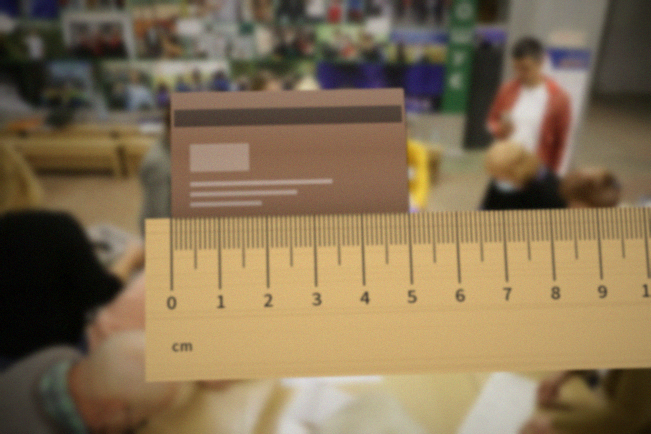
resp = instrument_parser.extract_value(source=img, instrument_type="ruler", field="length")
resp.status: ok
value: 5 cm
